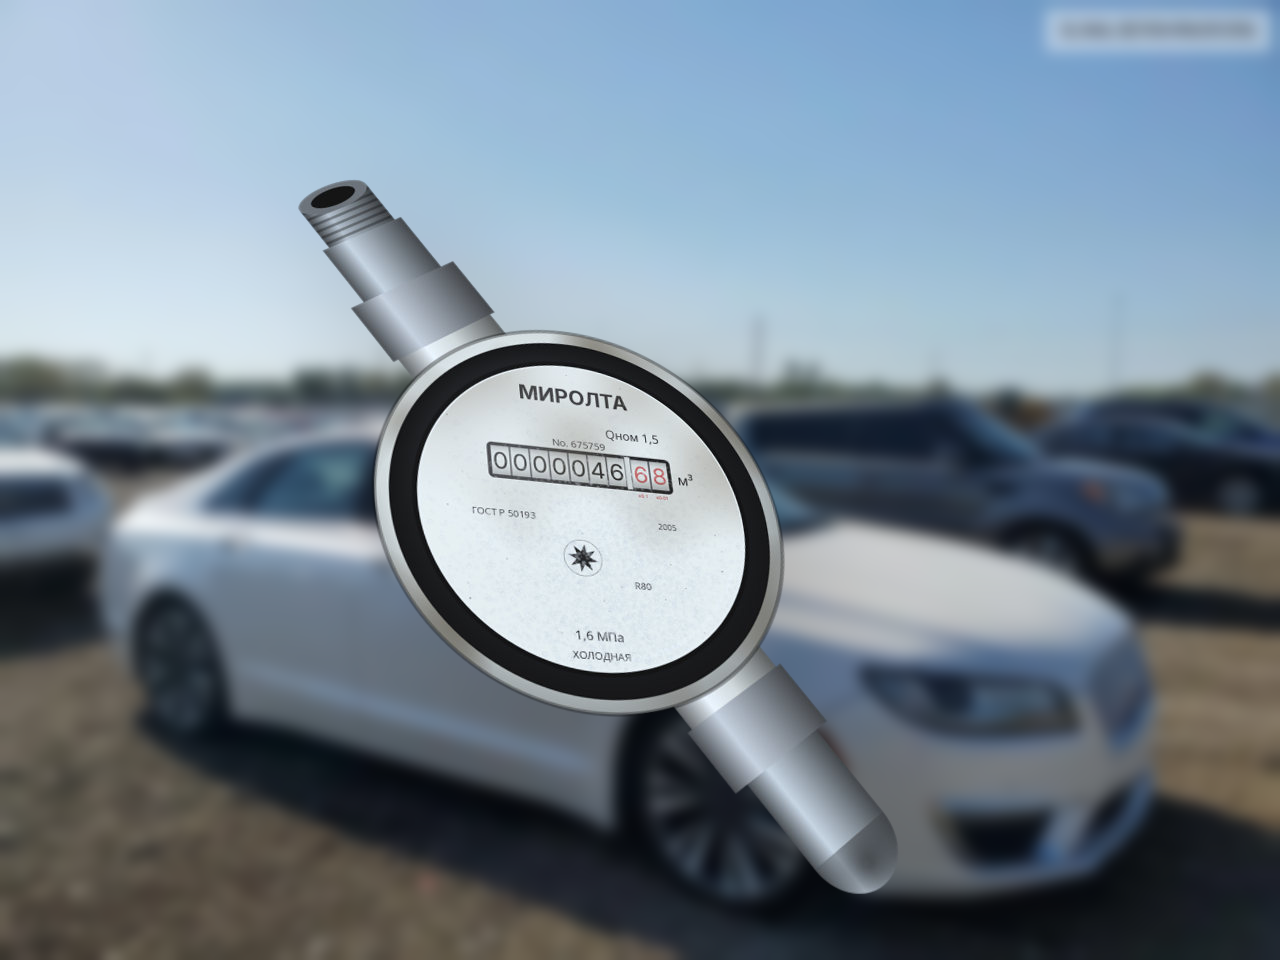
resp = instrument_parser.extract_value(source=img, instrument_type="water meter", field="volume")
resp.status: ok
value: 46.68 m³
